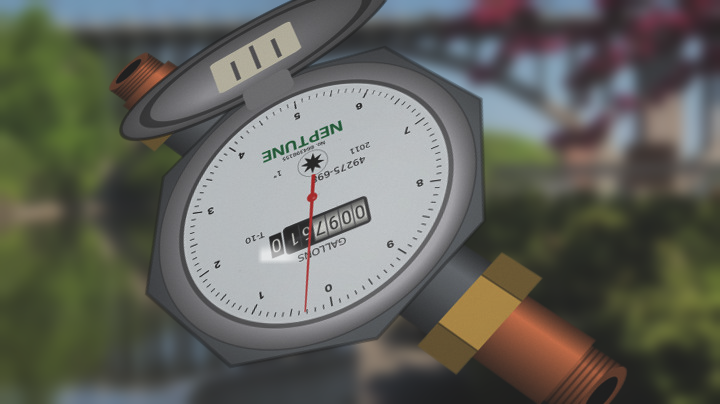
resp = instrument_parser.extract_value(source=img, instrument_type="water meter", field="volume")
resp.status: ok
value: 97610.3 gal
